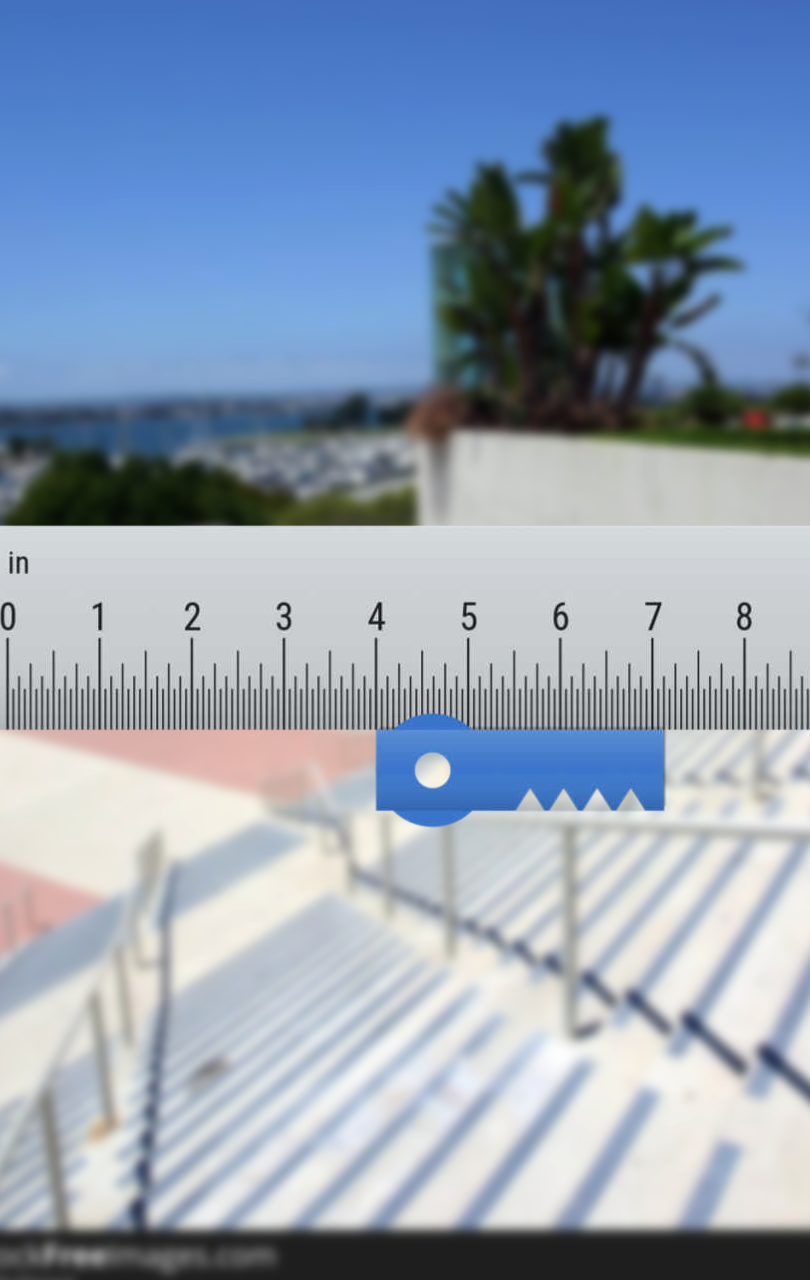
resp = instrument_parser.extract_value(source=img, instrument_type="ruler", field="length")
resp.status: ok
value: 3.125 in
